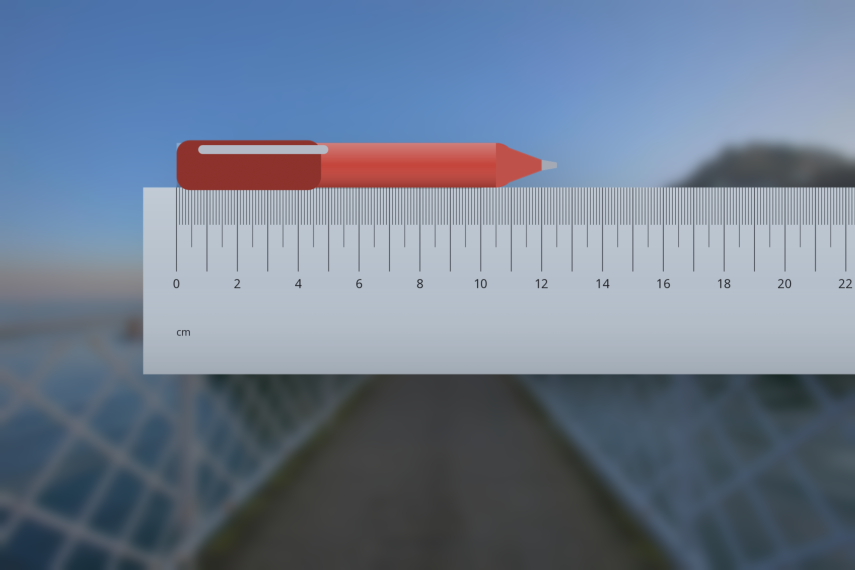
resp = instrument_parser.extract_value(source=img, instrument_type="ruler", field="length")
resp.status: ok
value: 12.5 cm
